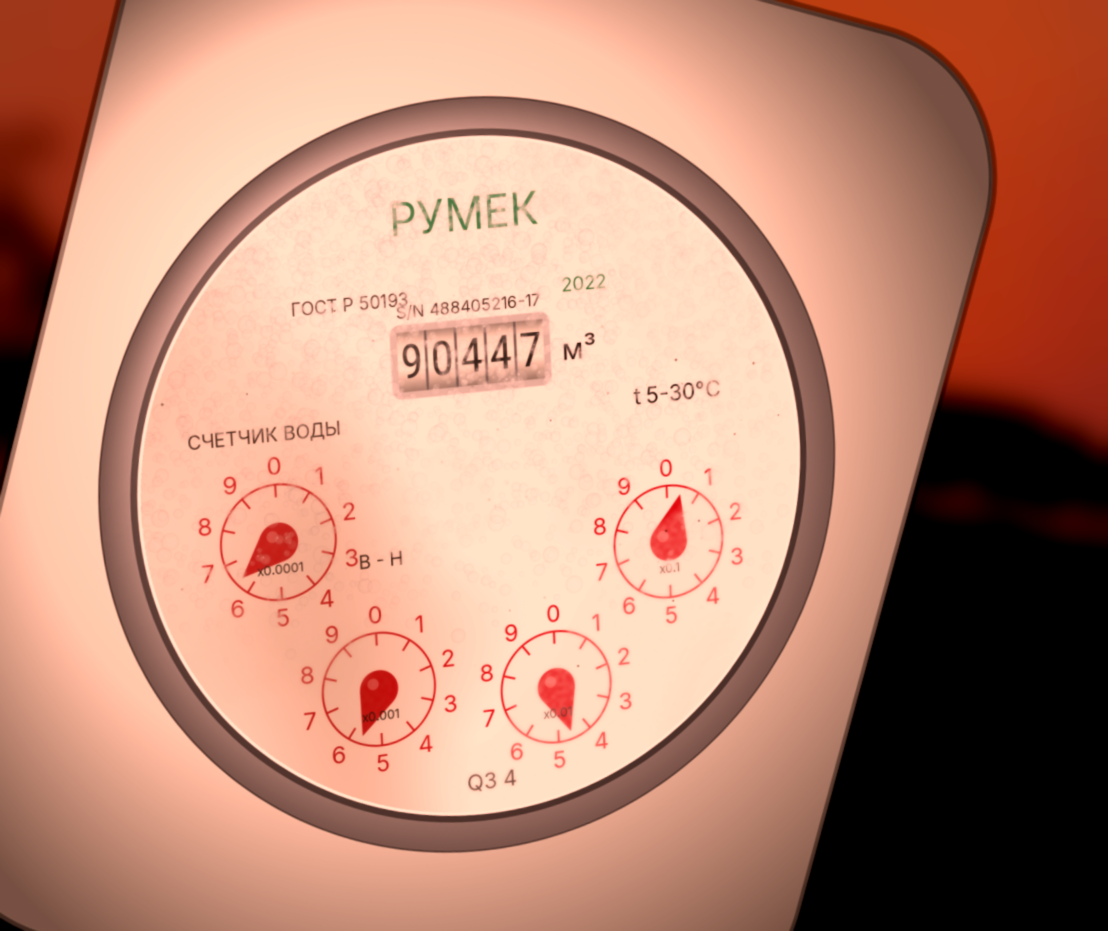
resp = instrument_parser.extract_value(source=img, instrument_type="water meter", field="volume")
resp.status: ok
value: 90447.0456 m³
